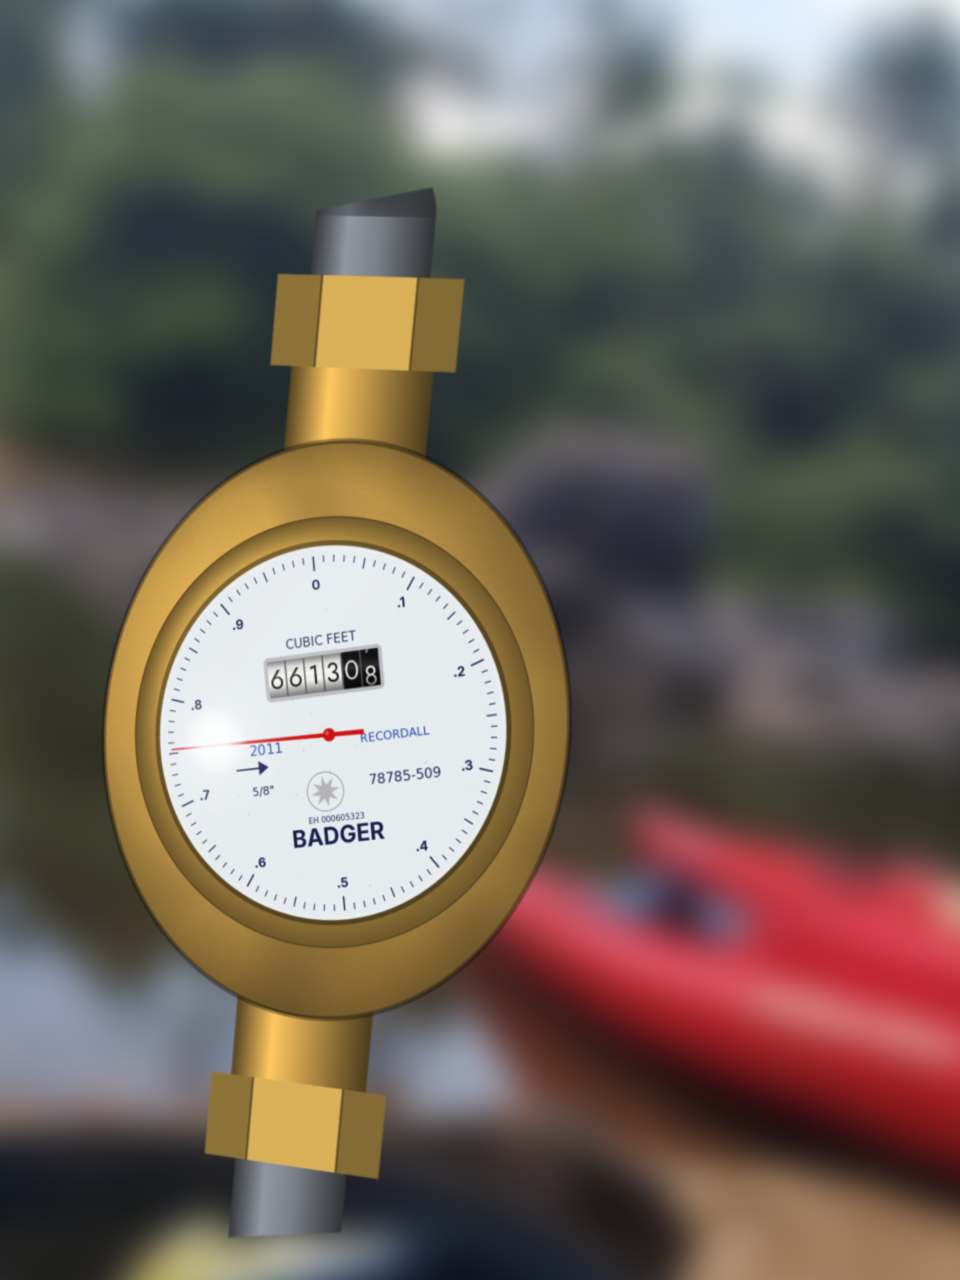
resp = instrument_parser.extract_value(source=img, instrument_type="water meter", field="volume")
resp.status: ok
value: 661307.75 ft³
